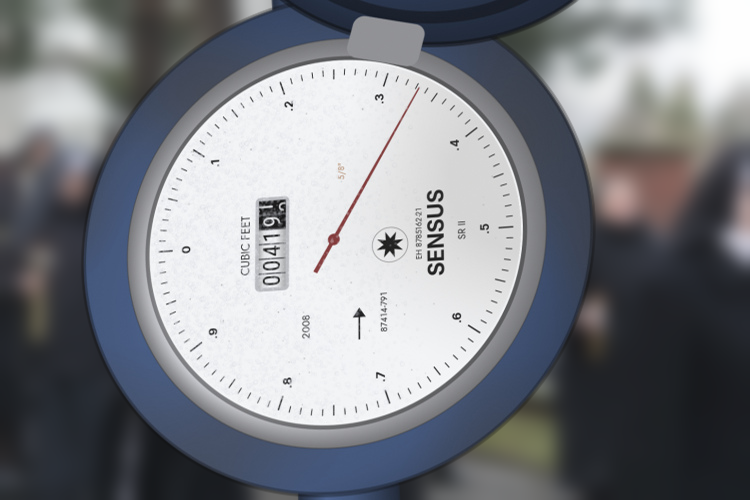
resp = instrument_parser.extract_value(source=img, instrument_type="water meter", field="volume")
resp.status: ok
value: 4191.33 ft³
